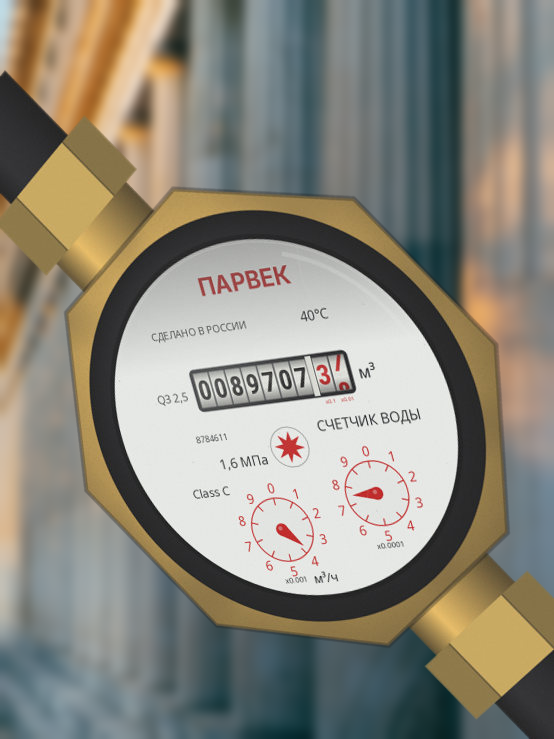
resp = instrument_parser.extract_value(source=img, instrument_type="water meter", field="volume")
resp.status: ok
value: 89707.3737 m³
